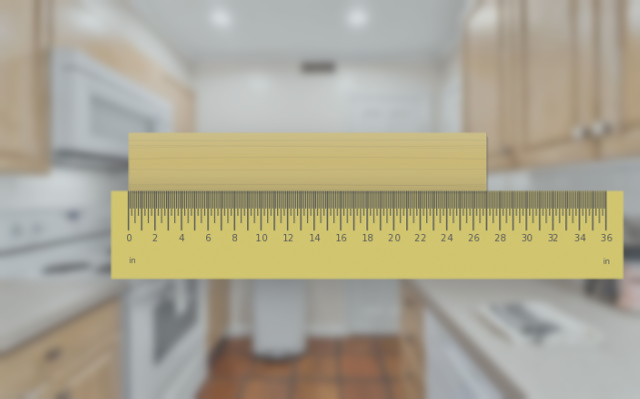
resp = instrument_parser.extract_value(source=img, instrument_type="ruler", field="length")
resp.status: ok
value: 27 in
